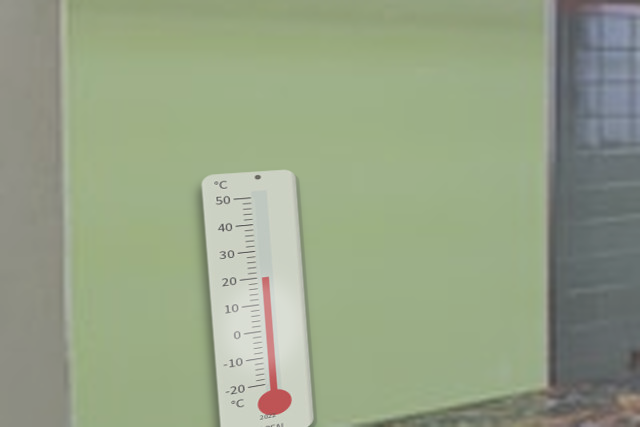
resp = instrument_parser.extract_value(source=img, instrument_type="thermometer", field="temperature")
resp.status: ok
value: 20 °C
